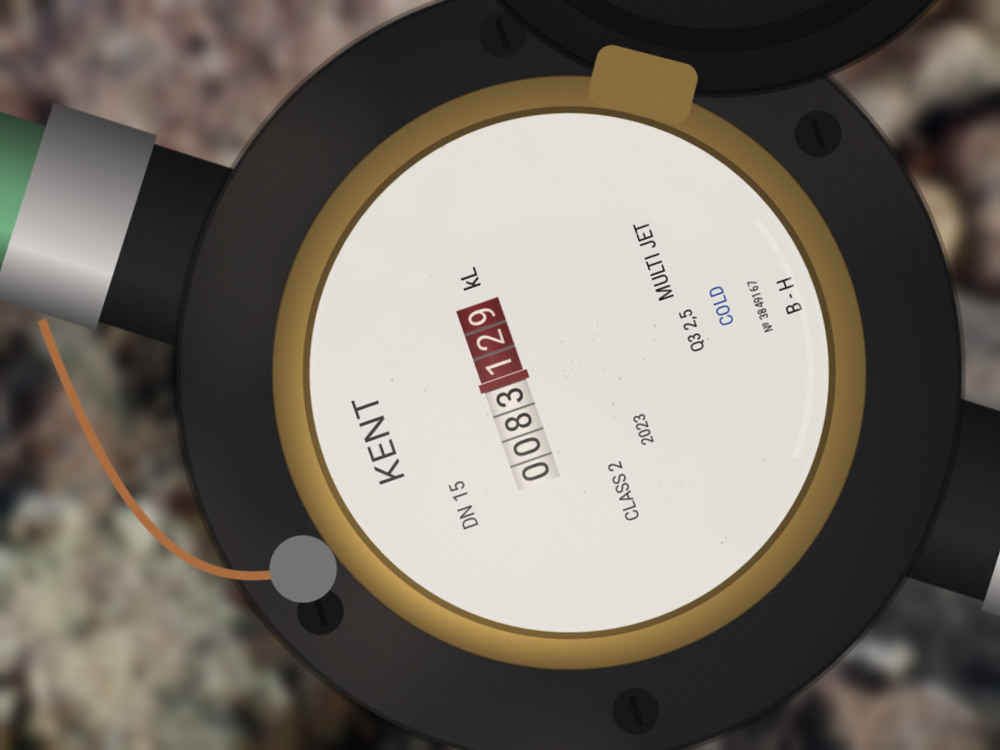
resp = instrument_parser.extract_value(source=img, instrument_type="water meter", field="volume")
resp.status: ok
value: 83.129 kL
